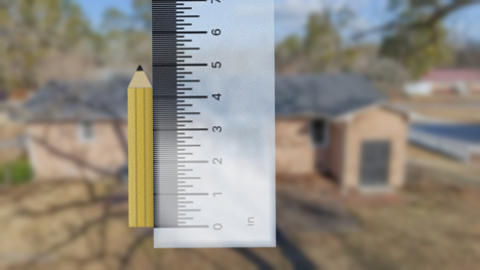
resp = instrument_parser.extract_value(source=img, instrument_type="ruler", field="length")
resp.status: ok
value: 5 in
